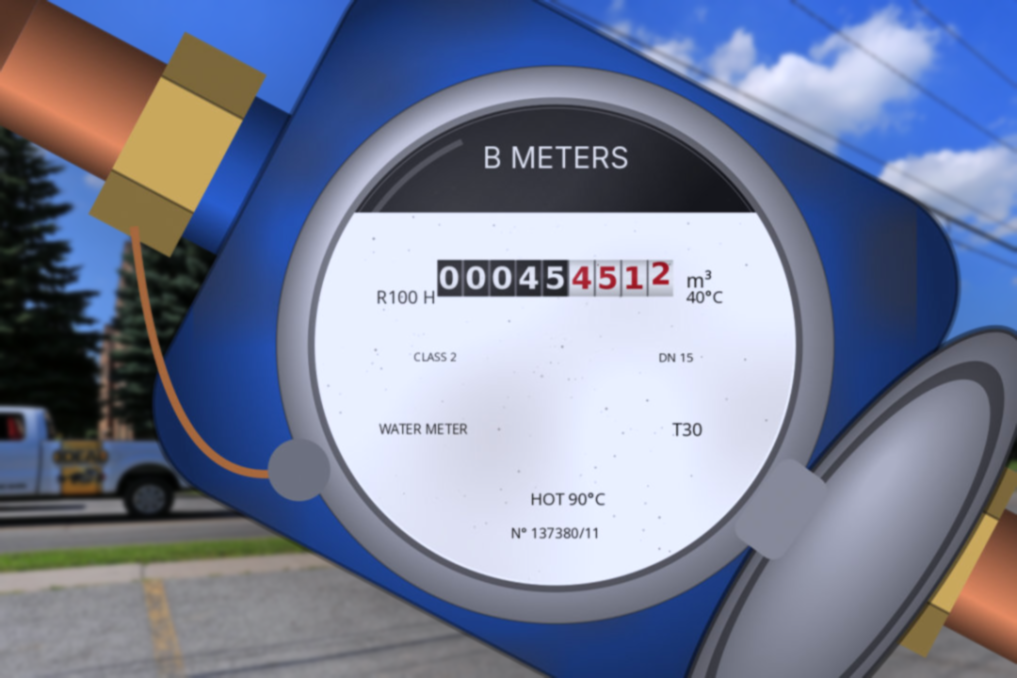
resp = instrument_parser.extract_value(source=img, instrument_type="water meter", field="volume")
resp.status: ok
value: 45.4512 m³
